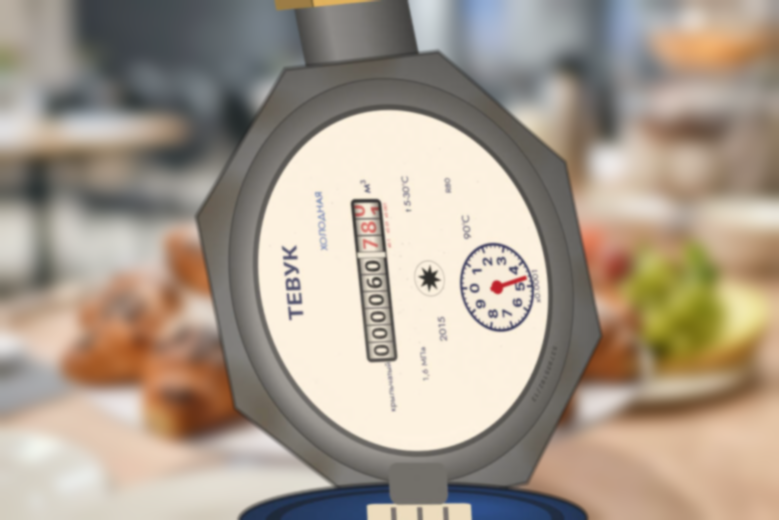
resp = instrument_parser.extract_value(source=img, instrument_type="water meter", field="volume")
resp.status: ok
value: 60.7804 m³
